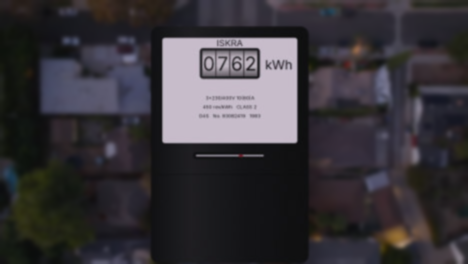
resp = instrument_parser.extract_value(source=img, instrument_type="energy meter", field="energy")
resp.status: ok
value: 762 kWh
